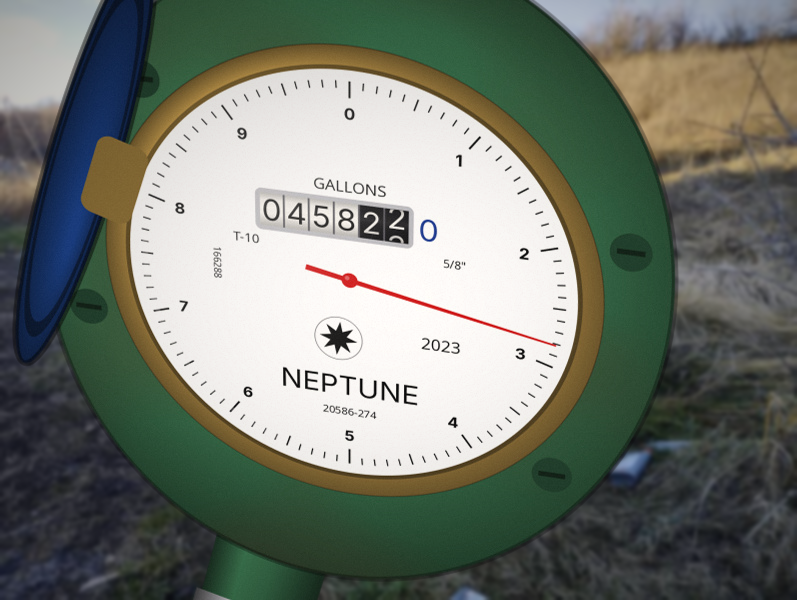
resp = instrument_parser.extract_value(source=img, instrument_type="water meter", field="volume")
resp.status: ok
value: 458222.8 gal
